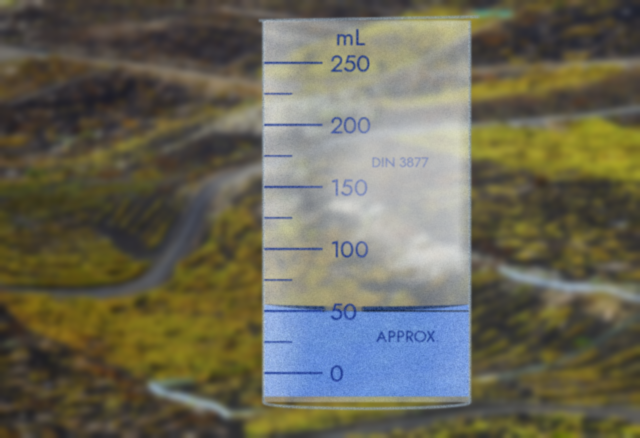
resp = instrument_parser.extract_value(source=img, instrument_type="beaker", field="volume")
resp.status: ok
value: 50 mL
